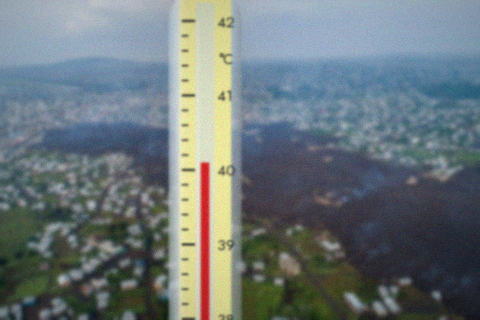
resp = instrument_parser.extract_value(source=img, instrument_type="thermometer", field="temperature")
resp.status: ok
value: 40.1 °C
